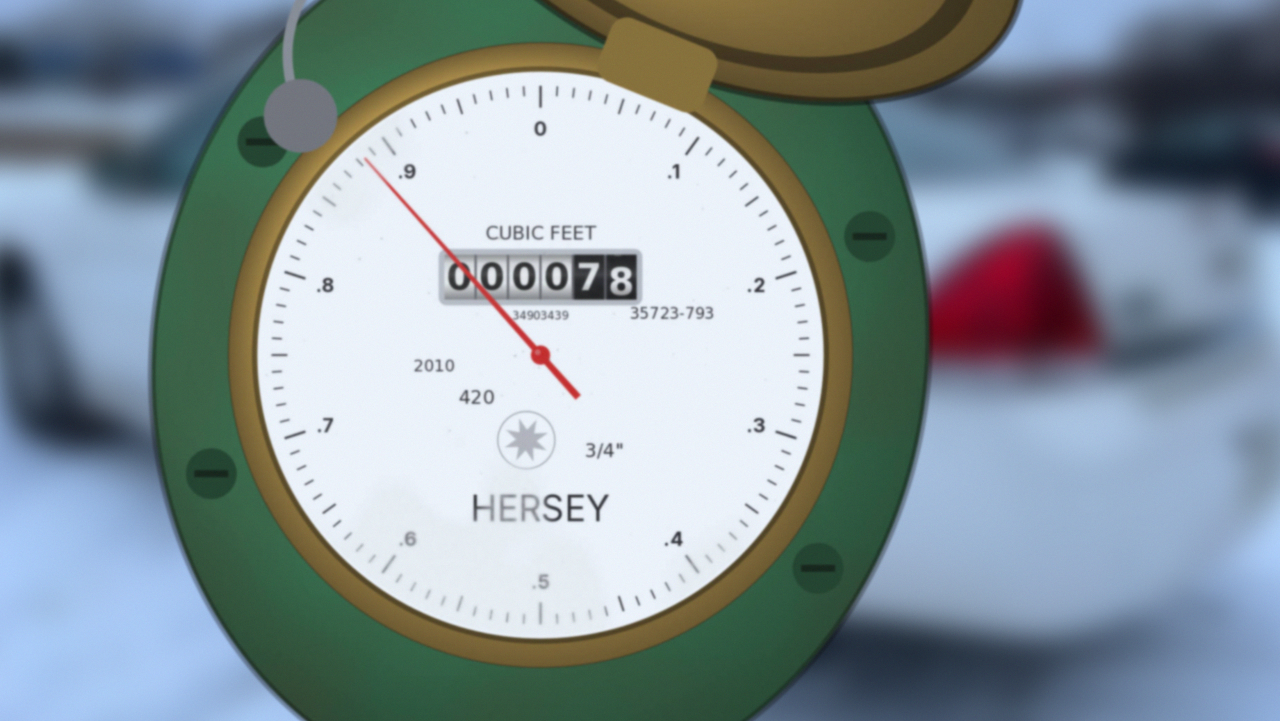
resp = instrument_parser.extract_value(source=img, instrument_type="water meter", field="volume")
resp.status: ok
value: 77.88 ft³
